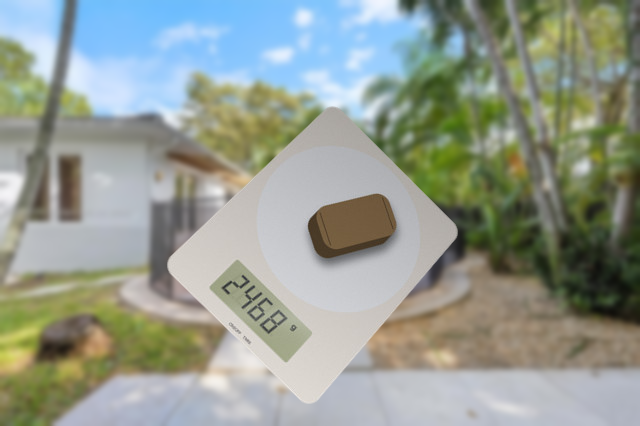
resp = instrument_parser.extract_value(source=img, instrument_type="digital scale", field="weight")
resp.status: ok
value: 2468 g
